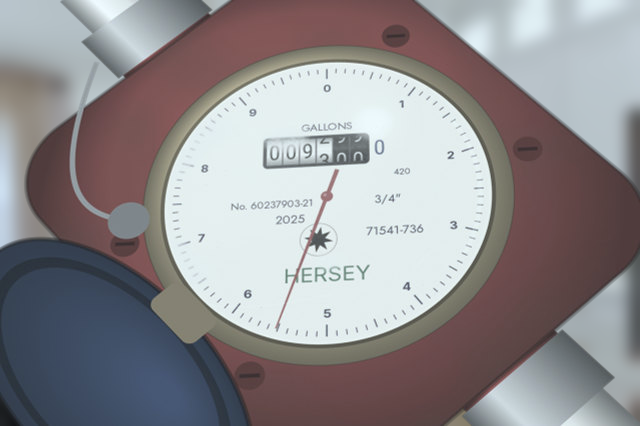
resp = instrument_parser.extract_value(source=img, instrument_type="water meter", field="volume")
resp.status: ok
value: 92995.5 gal
